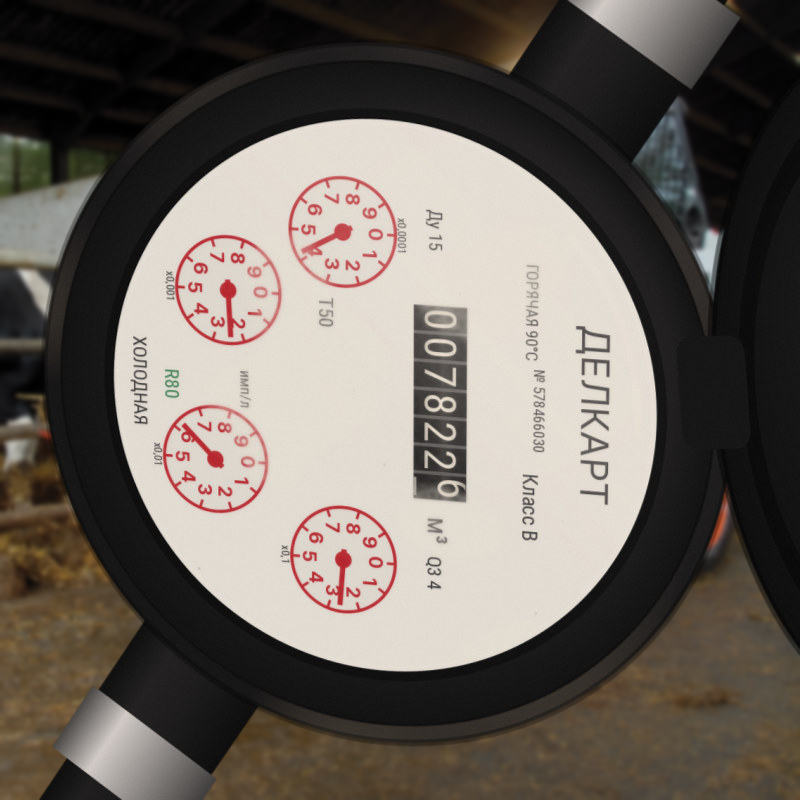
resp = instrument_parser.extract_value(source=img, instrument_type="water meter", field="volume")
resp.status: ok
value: 78226.2624 m³
